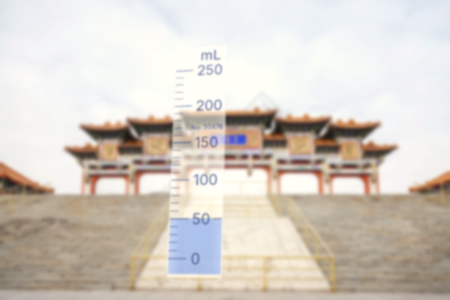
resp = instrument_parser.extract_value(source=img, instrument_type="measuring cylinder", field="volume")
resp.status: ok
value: 50 mL
